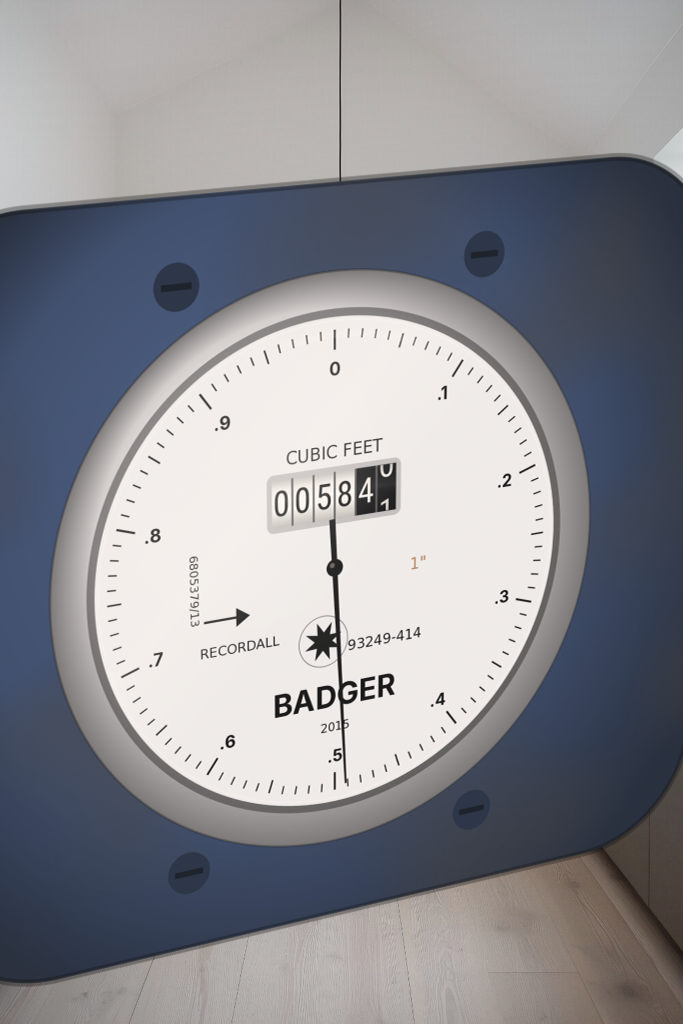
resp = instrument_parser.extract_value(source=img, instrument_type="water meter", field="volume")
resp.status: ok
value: 5840.49 ft³
